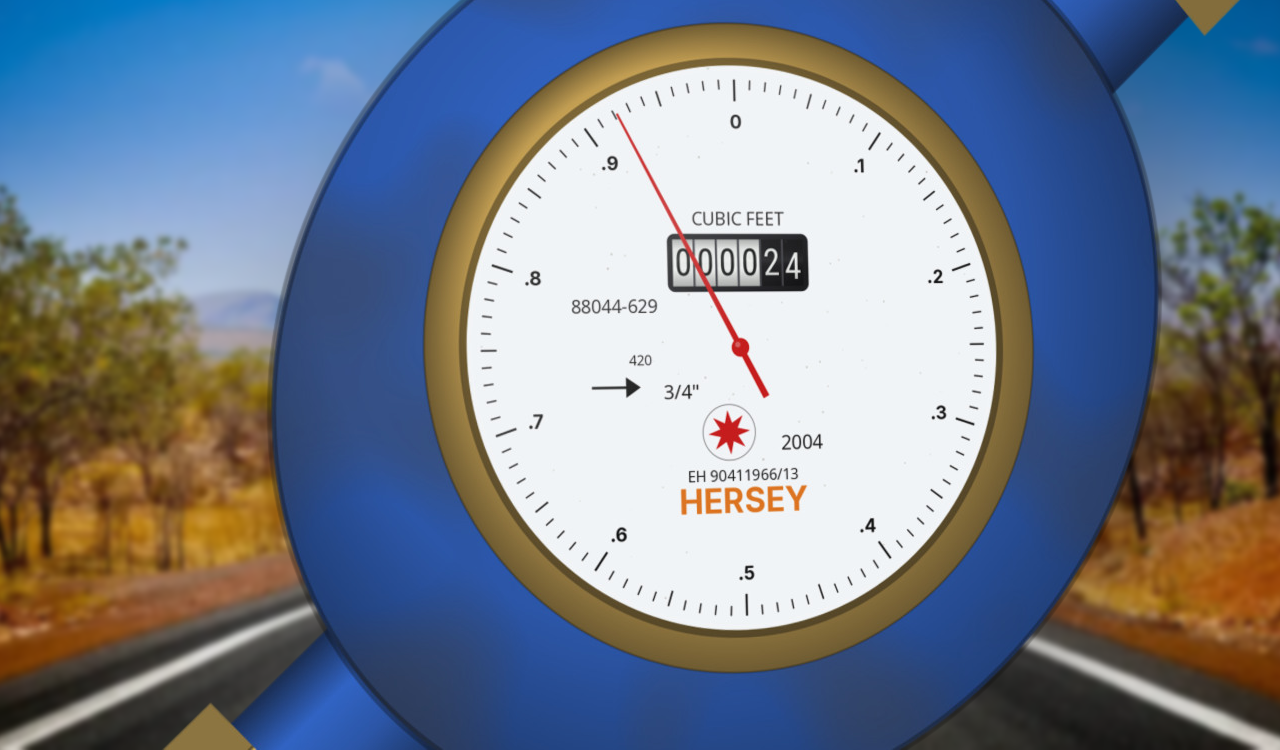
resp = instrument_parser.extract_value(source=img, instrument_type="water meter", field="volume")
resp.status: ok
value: 23.92 ft³
